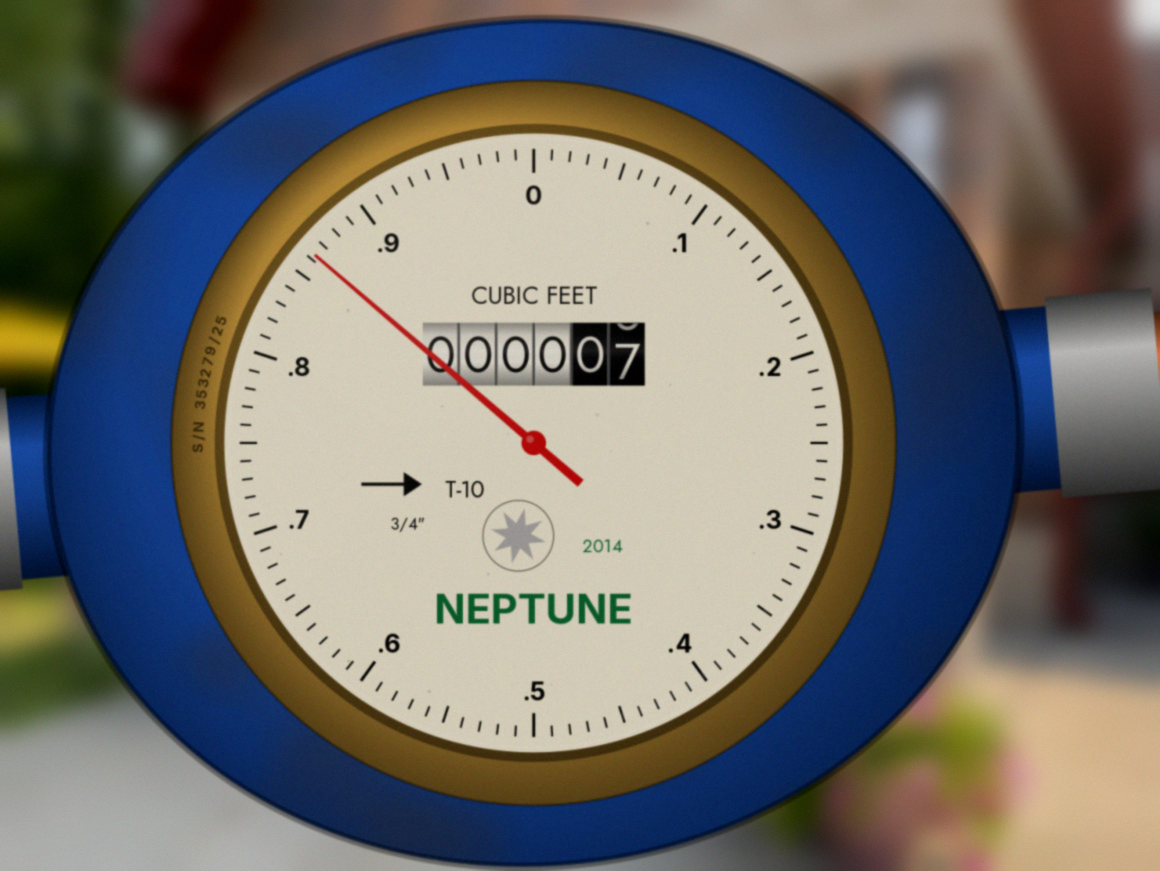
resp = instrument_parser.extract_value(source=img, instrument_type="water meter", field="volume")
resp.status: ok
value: 6.86 ft³
